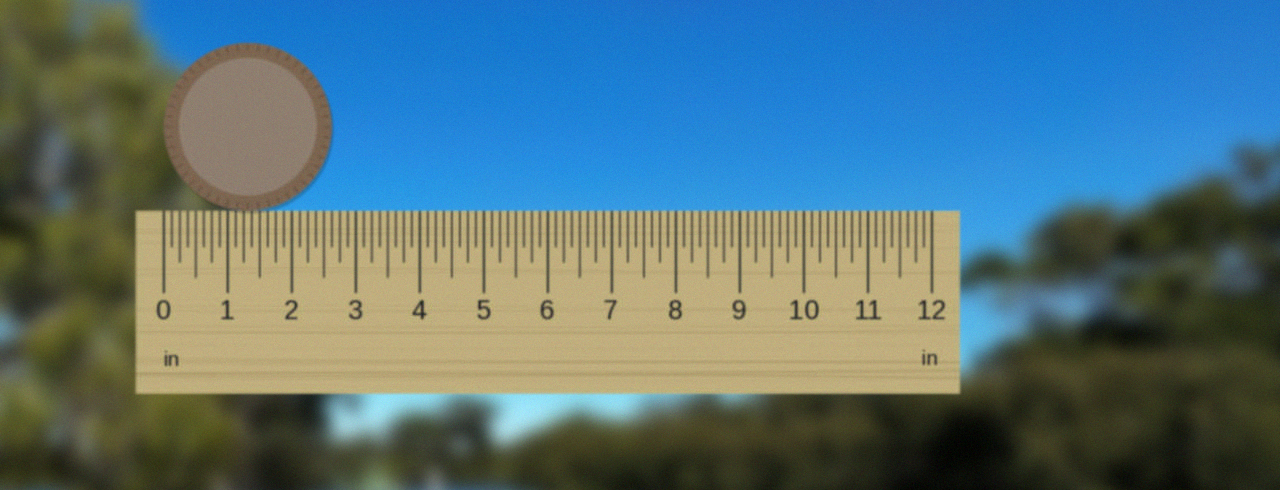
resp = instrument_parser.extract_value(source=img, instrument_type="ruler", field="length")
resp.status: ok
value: 2.625 in
